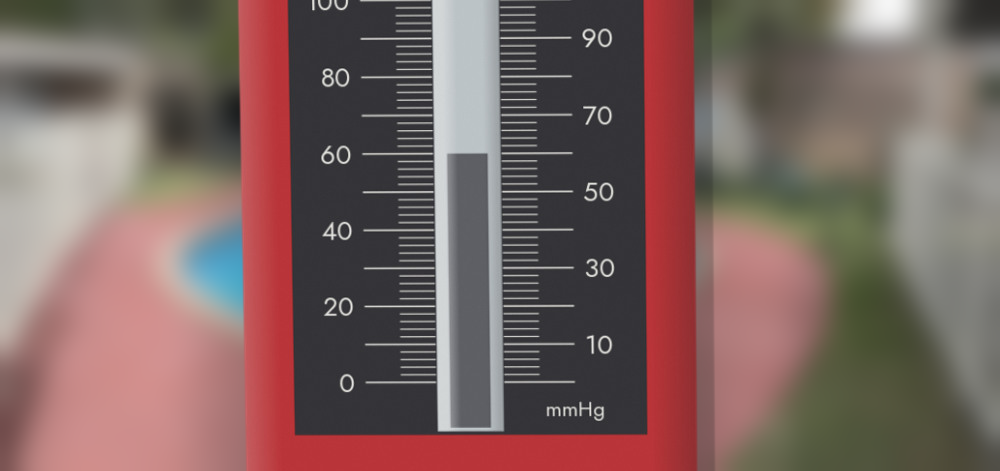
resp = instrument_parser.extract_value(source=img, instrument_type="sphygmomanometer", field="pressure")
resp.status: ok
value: 60 mmHg
